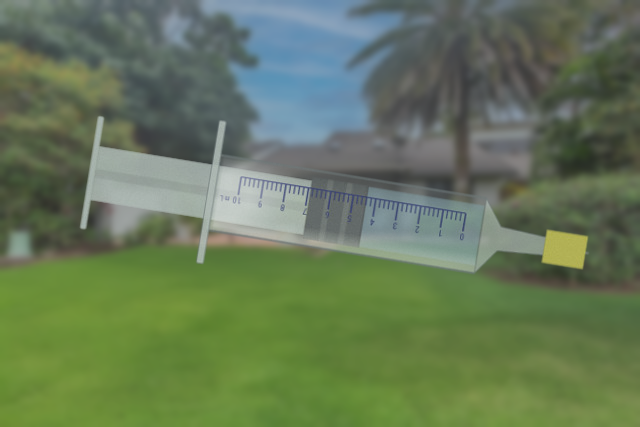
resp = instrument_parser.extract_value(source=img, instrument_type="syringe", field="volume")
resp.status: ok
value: 4.4 mL
